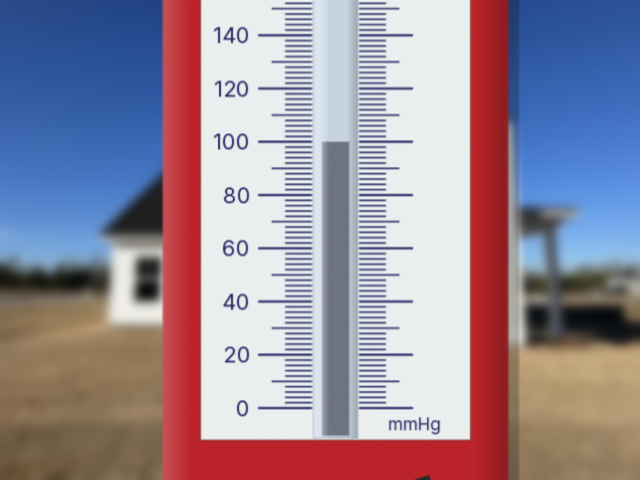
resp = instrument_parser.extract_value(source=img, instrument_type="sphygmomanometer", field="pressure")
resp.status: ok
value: 100 mmHg
